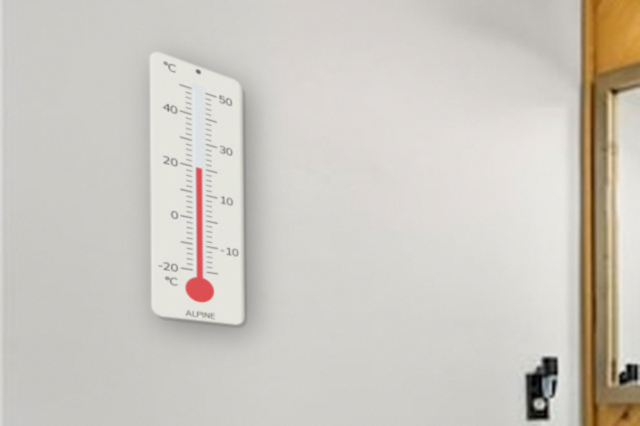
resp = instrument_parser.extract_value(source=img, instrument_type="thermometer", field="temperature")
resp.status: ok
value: 20 °C
